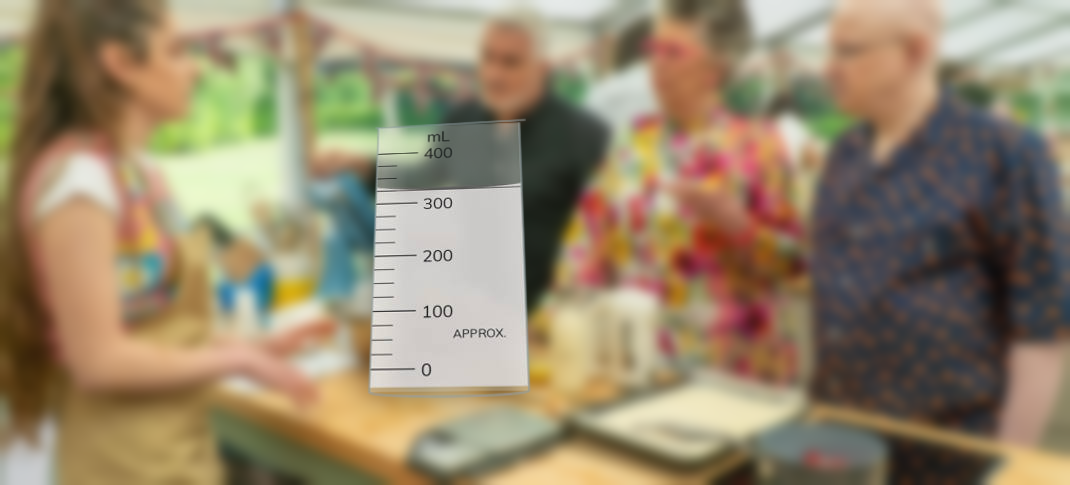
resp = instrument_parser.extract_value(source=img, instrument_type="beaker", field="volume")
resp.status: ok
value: 325 mL
